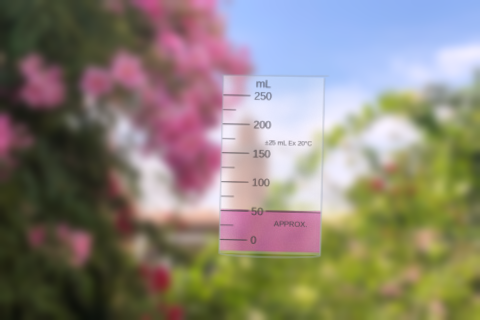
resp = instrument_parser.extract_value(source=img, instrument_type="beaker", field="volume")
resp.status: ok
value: 50 mL
